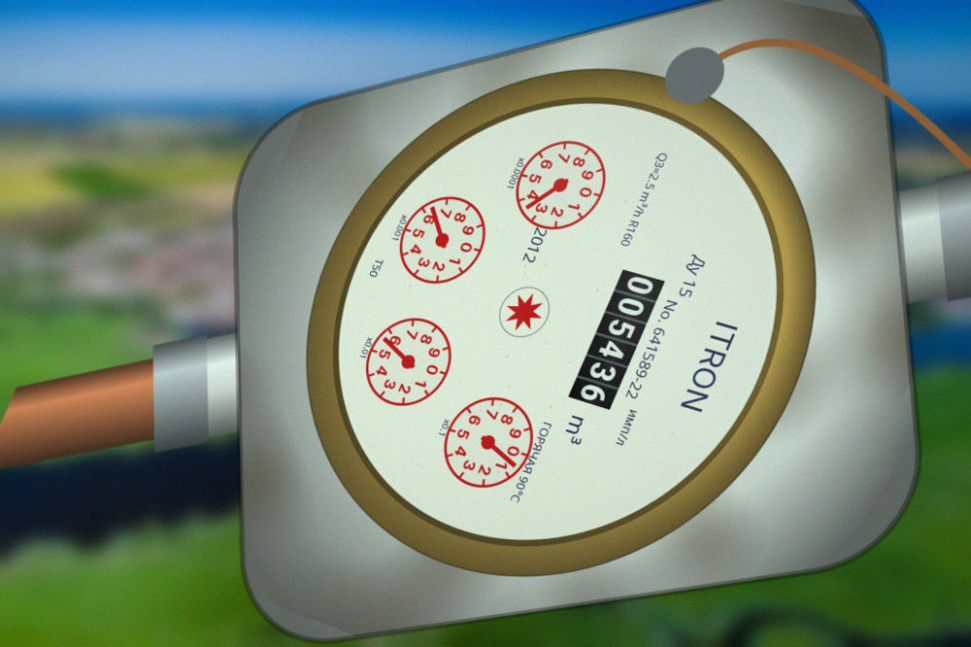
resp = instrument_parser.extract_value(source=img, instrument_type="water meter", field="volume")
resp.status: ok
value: 5436.0563 m³
